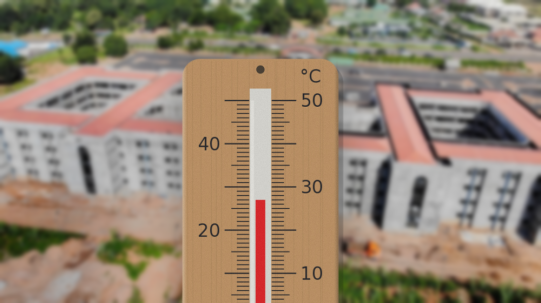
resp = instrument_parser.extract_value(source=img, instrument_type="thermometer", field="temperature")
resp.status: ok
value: 27 °C
